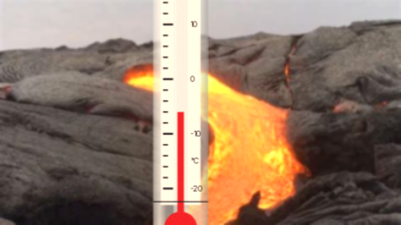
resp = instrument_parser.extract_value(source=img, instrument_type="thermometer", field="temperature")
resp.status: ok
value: -6 °C
